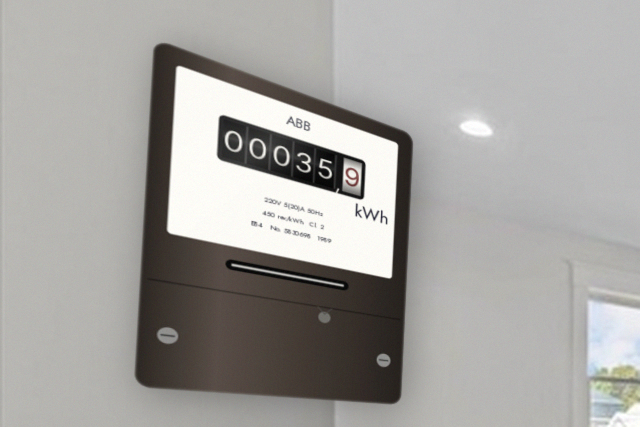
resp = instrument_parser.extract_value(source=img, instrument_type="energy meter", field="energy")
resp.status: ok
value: 35.9 kWh
